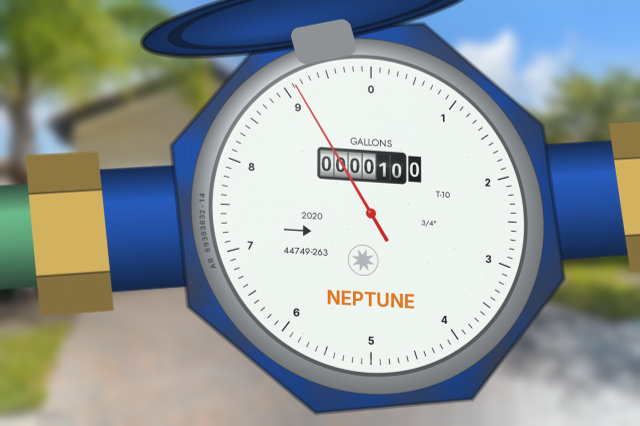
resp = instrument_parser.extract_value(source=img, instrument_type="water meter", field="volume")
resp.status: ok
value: 99.1 gal
